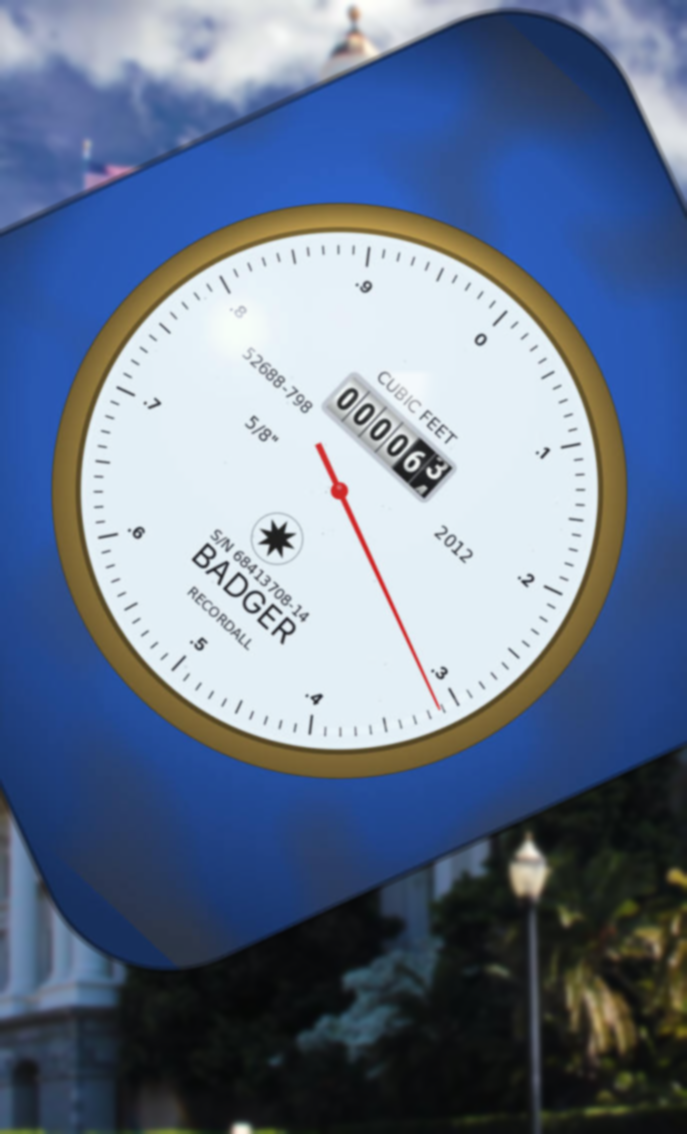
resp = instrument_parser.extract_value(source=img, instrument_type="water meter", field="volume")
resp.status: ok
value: 63.31 ft³
